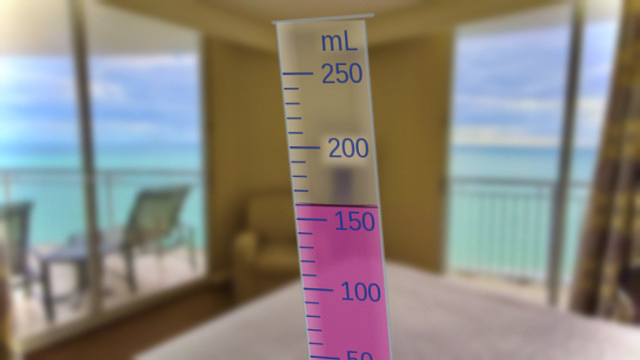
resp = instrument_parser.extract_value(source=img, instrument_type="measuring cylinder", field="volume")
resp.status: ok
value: 160 mL
